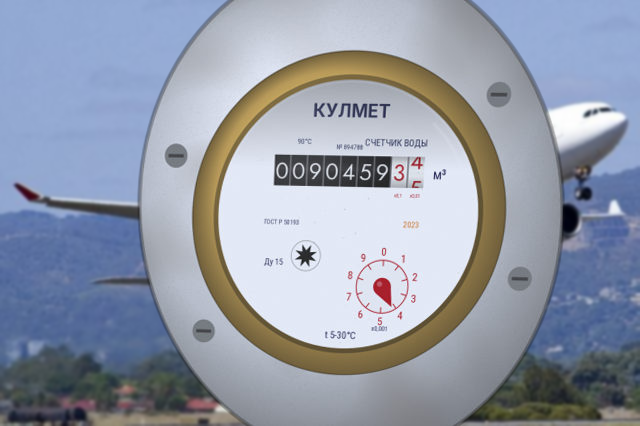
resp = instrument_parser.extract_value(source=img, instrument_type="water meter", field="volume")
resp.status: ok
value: 90459.344 m³
